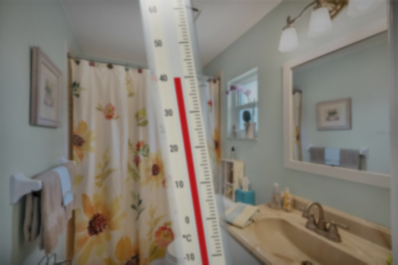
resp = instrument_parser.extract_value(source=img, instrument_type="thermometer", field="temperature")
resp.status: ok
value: 40 °C
